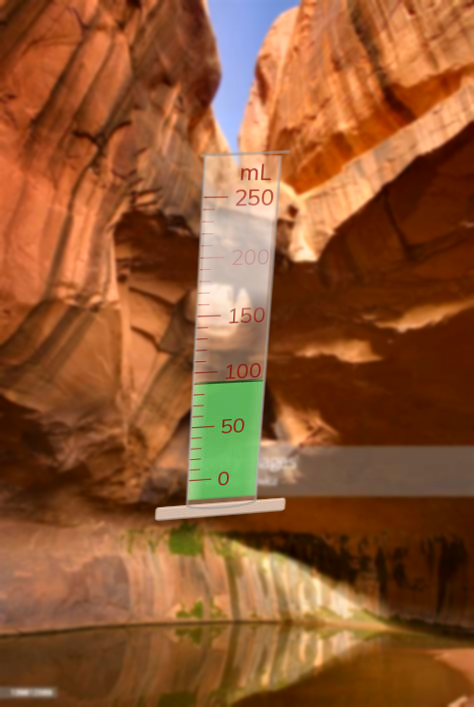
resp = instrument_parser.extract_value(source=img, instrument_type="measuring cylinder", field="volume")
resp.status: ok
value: 90 mL
